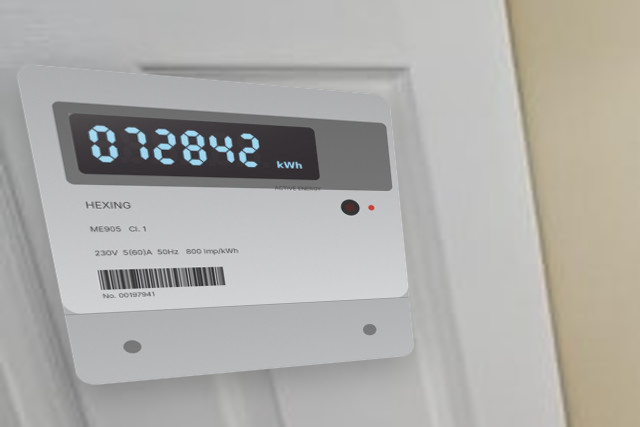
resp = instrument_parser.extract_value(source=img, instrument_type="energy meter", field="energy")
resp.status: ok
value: 72842 kWh
